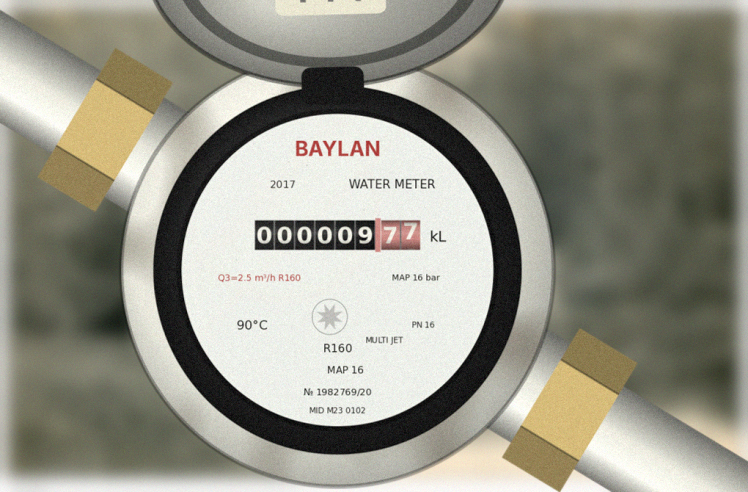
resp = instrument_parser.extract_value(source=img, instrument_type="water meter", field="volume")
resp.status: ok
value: 9.77 kL
